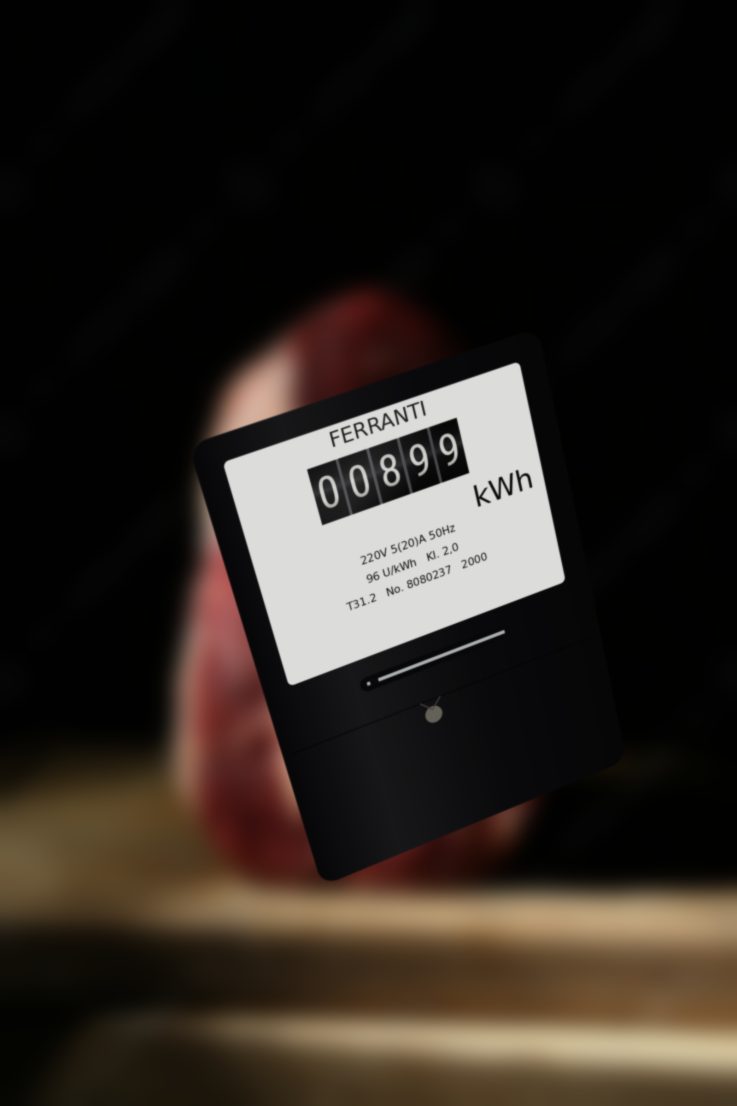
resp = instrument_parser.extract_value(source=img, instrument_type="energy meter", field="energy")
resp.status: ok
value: 899 kWh
